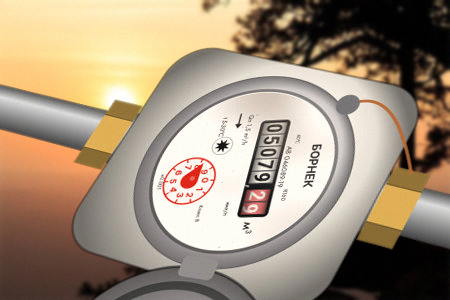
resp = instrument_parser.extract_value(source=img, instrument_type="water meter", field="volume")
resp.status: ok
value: 5079.288 m³
